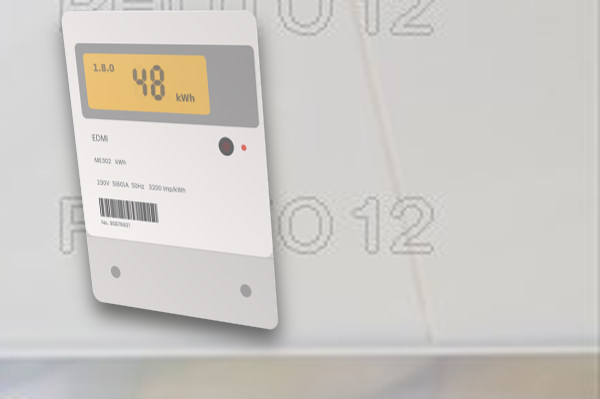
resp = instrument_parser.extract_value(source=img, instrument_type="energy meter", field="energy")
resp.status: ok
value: 48 kWh
